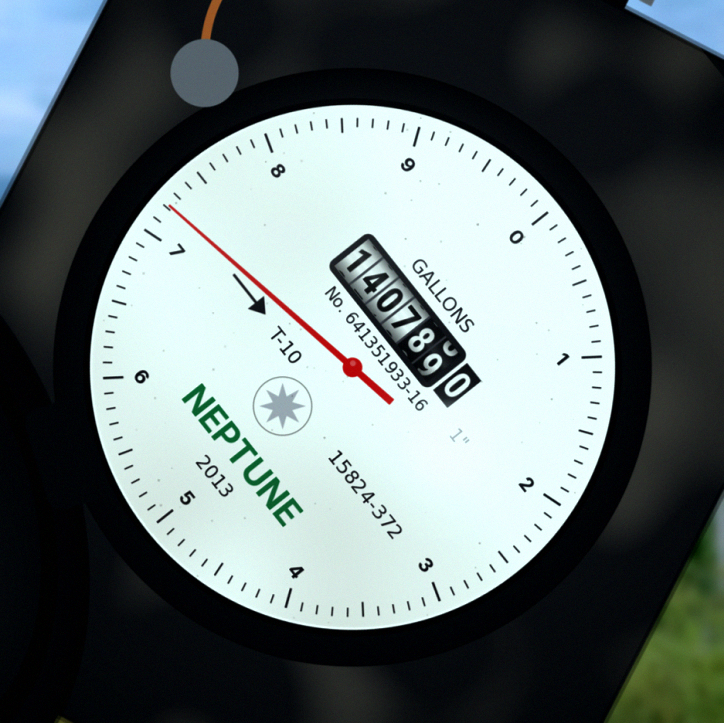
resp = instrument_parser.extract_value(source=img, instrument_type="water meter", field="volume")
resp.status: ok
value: 1407887.2 gal
